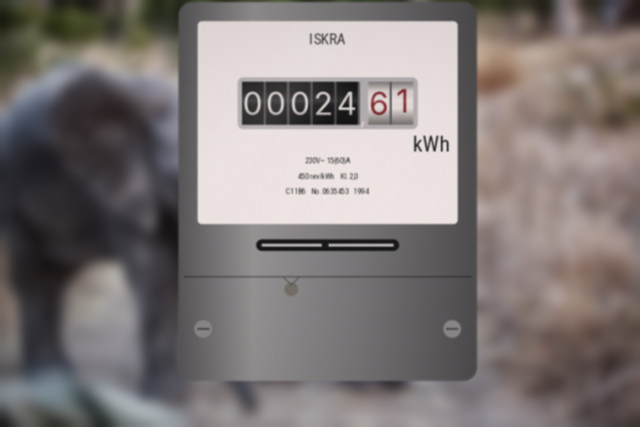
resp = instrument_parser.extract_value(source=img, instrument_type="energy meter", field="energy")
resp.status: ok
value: 24.61 kWh
